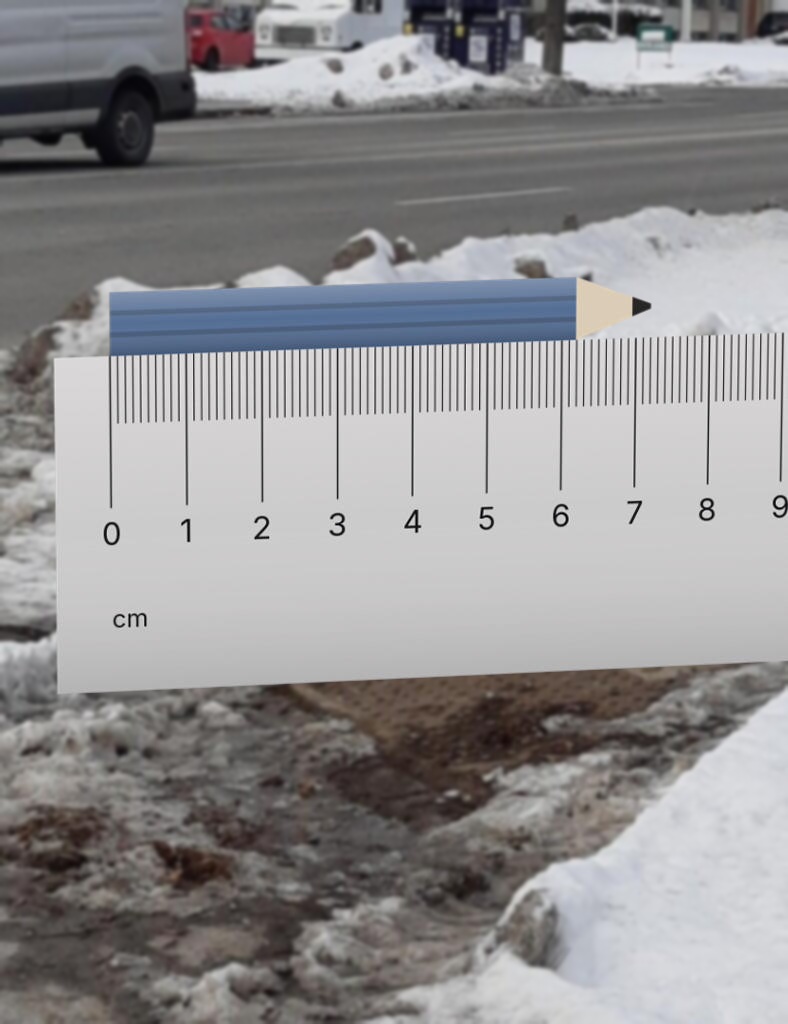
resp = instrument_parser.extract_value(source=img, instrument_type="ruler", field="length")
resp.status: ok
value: 7.2 cm
